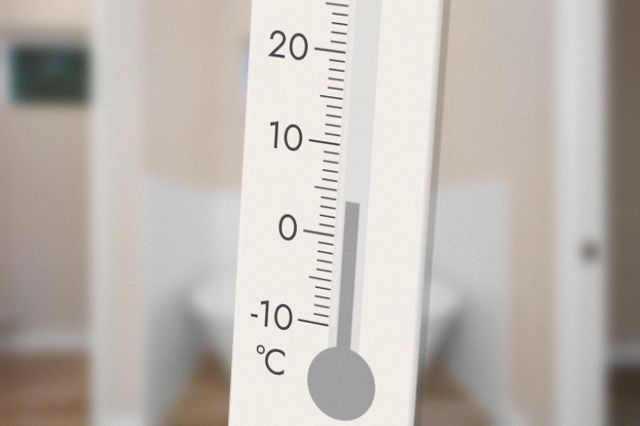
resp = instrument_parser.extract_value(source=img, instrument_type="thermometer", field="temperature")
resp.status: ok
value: 4 °C
